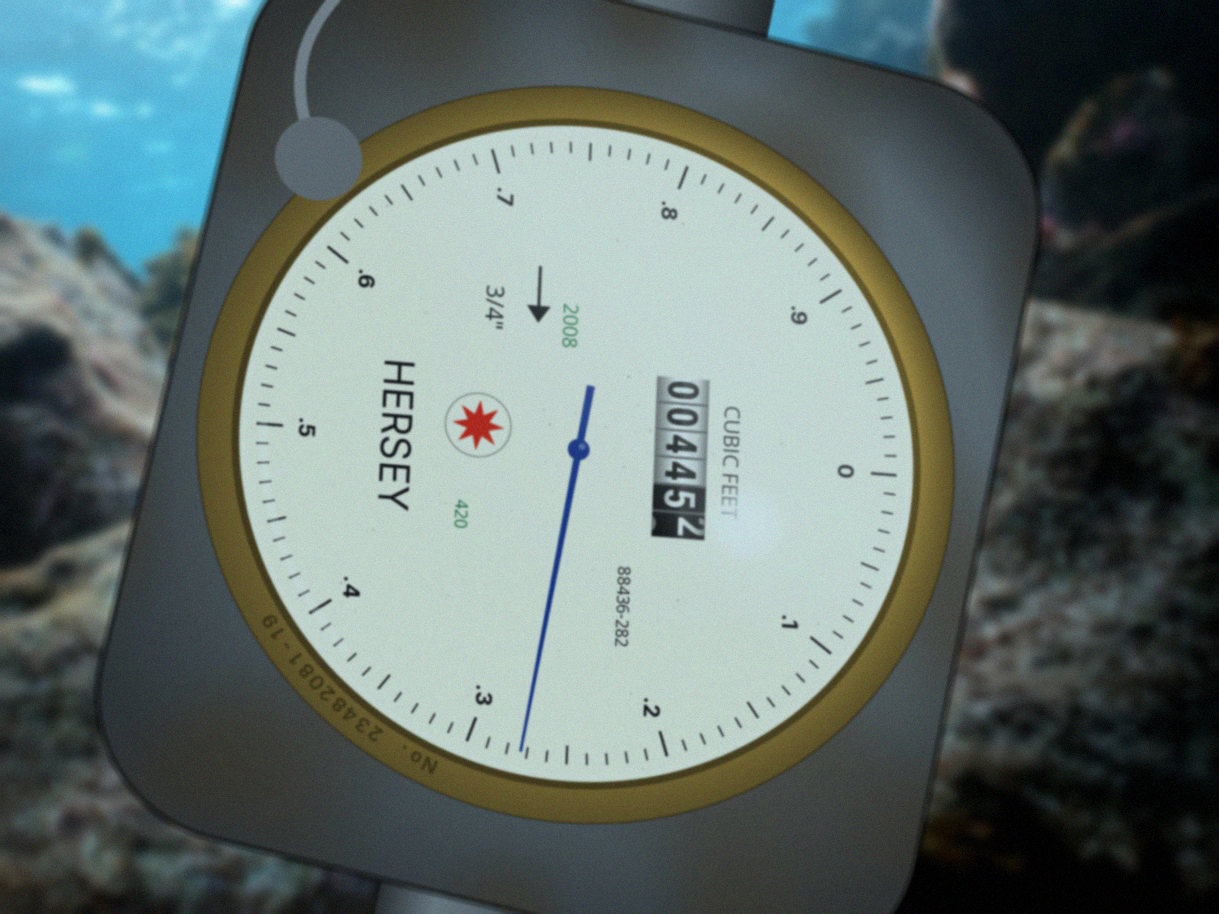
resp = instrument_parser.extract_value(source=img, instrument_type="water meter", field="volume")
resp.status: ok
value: 4452.27 ft³
